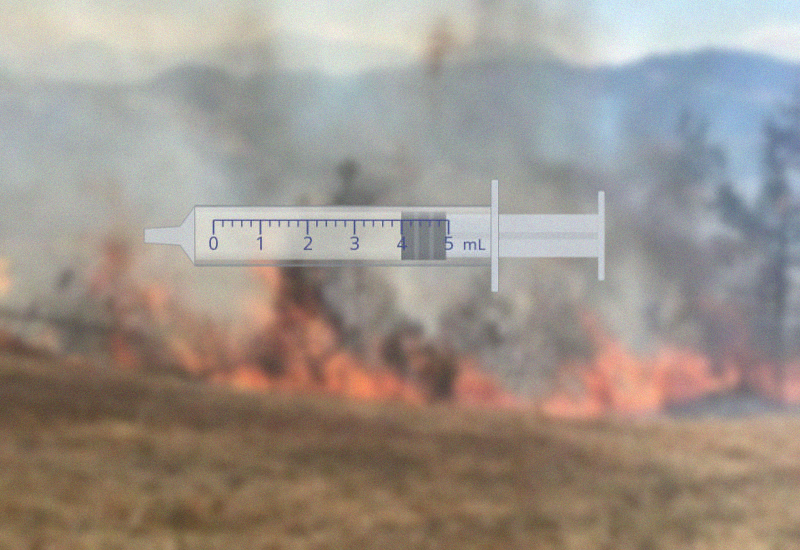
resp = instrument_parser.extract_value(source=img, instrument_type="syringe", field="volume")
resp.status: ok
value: 4 mL
